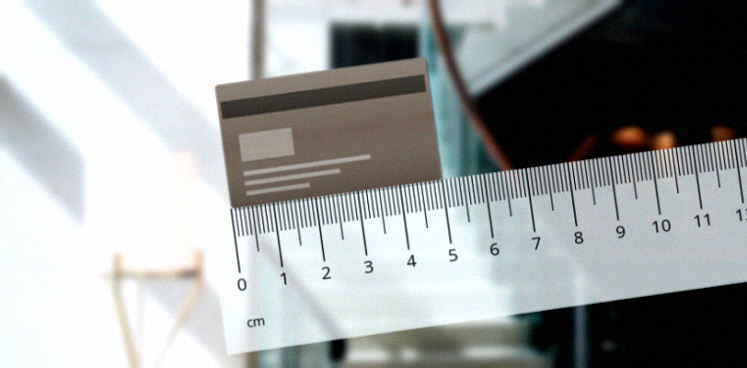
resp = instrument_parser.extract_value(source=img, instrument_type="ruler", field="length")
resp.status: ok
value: 5 cm
